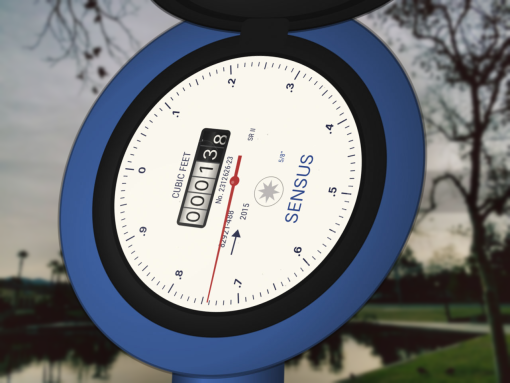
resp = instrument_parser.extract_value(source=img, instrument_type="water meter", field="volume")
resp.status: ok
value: 137.74 ft³
